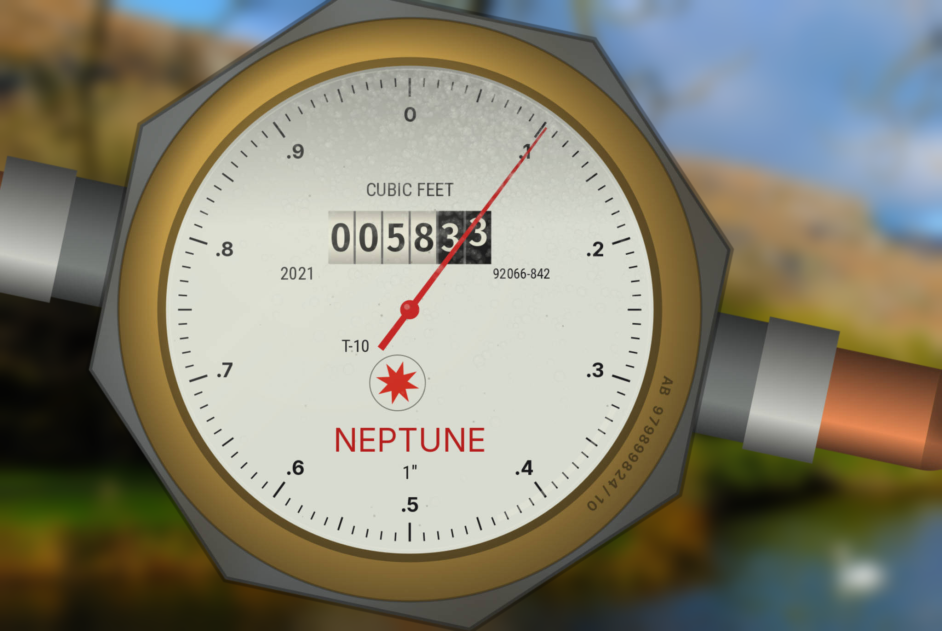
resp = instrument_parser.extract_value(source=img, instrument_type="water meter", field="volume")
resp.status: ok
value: 5833.10 ft³
